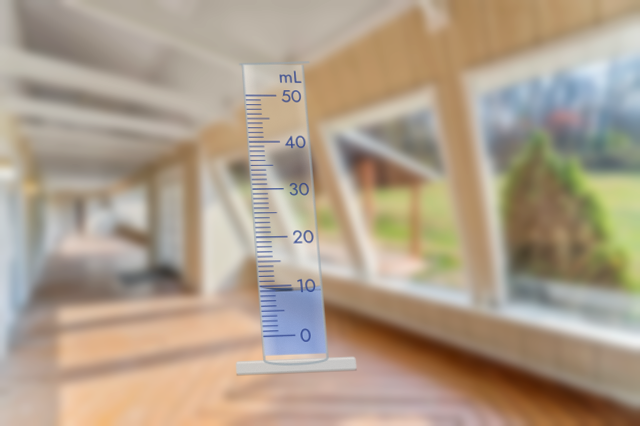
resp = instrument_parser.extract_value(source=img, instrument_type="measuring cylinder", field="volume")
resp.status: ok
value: 9 mL
